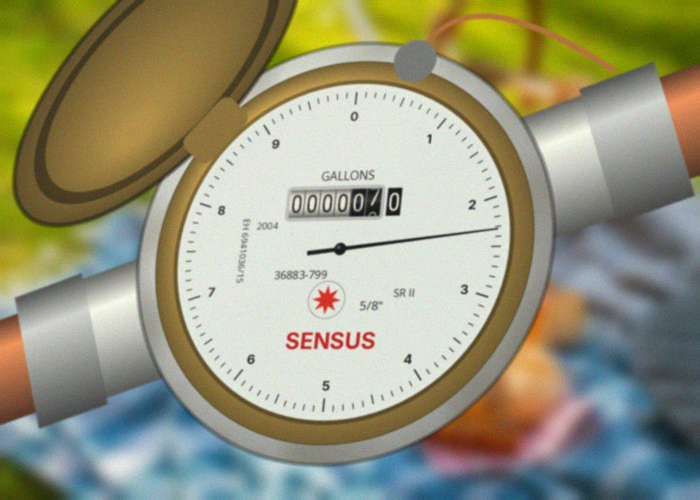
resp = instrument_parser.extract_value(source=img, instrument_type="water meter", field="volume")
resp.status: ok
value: 72.3 gal
